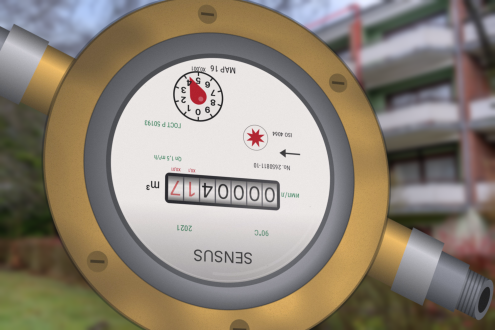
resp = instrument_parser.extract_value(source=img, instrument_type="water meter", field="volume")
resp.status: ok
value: 4.174 m³
